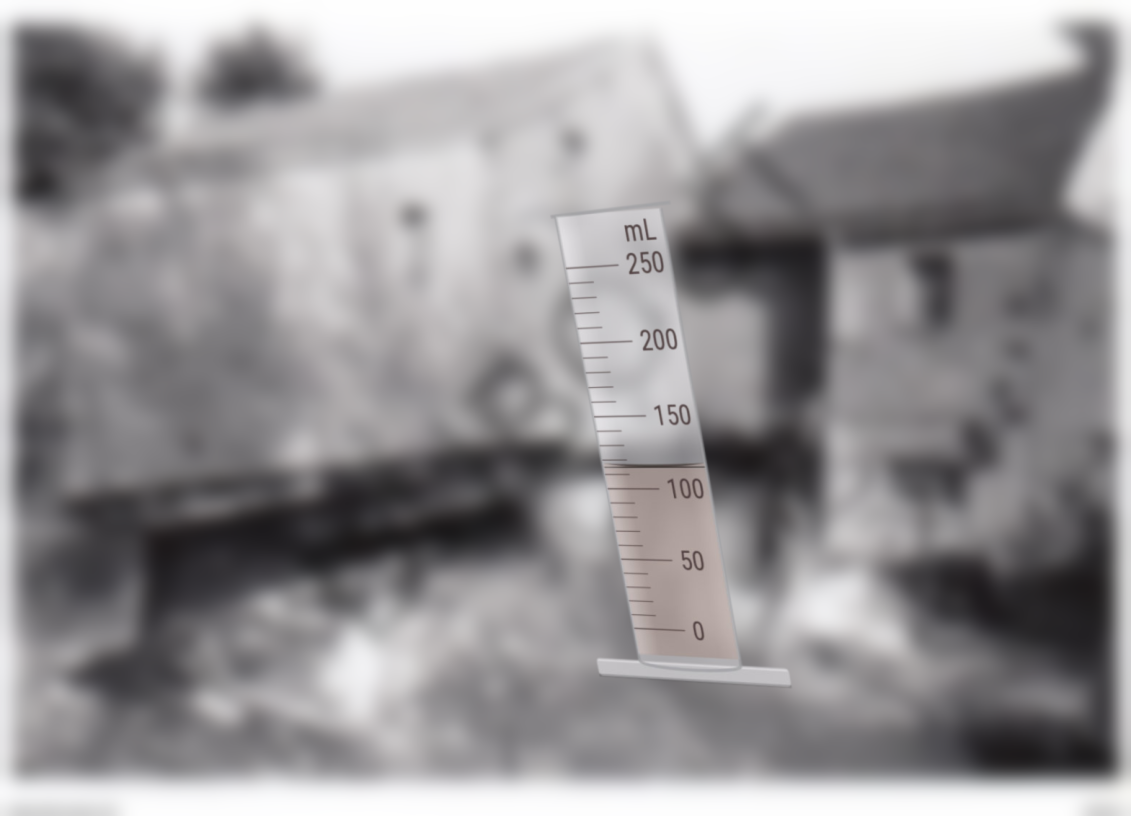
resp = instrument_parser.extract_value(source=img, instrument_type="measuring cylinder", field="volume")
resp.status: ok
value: 115 mL
